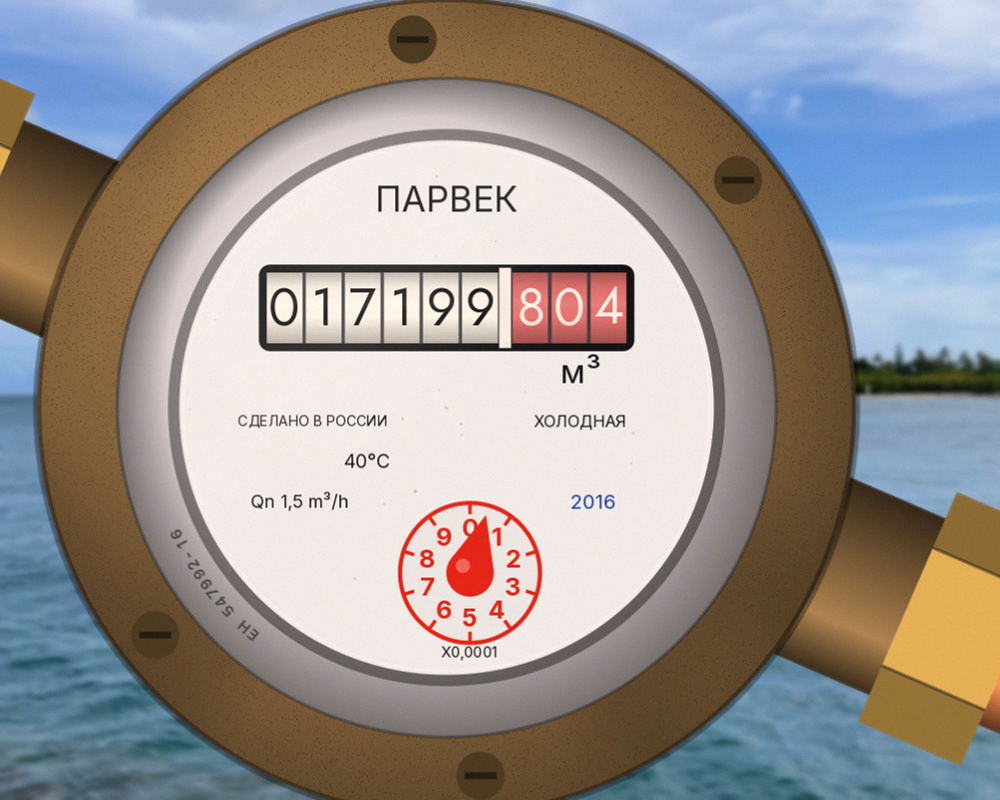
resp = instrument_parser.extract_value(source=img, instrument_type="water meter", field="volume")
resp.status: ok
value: 17199.8040 m³
